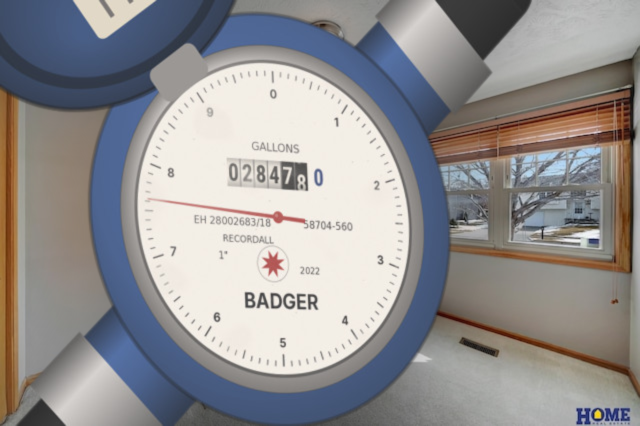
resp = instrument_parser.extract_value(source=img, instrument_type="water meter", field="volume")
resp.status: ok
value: 284777.6 gal
